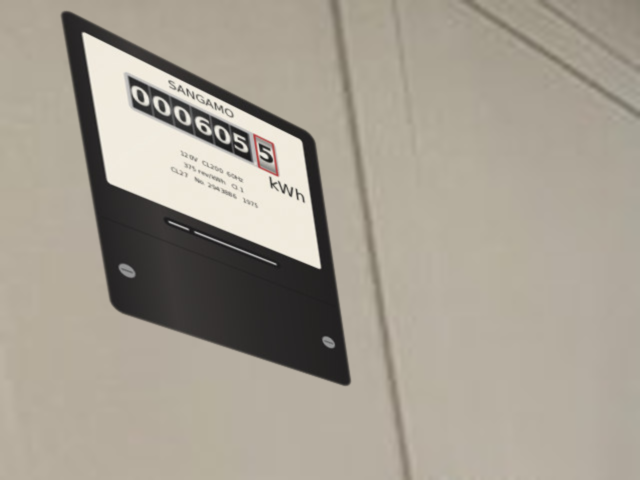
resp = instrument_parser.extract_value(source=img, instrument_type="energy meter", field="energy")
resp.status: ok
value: 605.5 kWh
